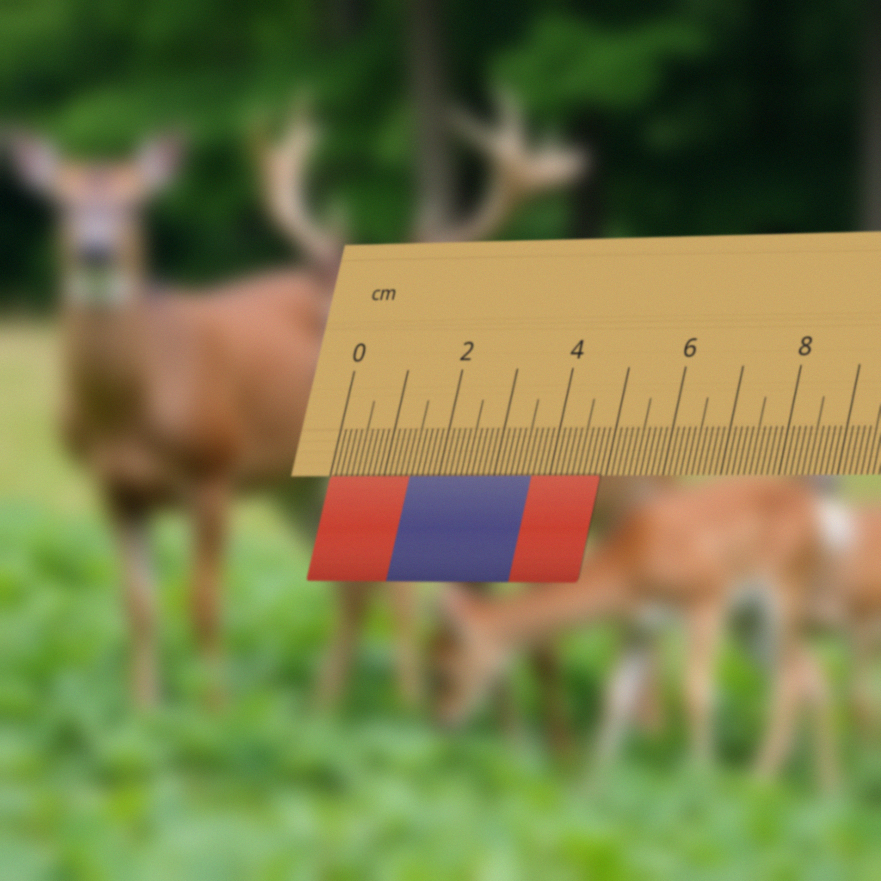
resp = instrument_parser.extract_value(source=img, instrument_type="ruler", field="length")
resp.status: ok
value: 4.9 cm
